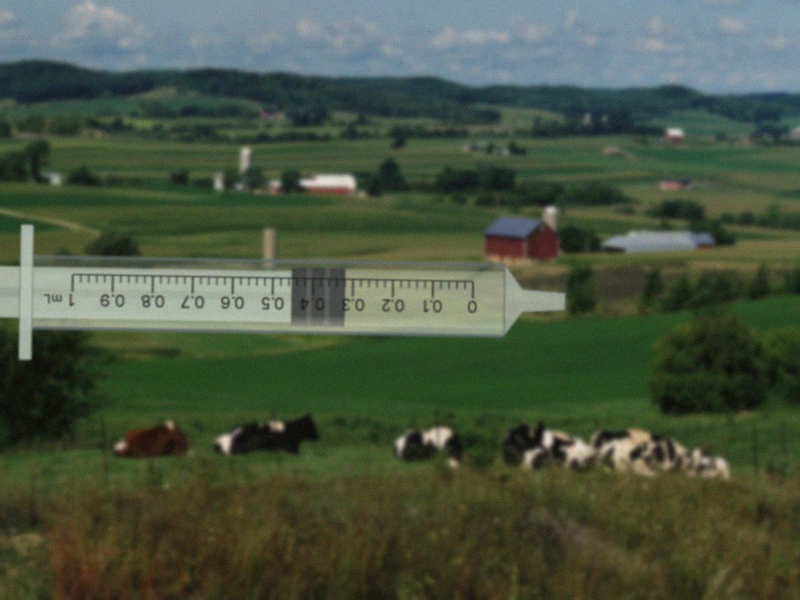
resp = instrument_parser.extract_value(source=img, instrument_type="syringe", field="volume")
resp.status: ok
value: 0.32 mL
